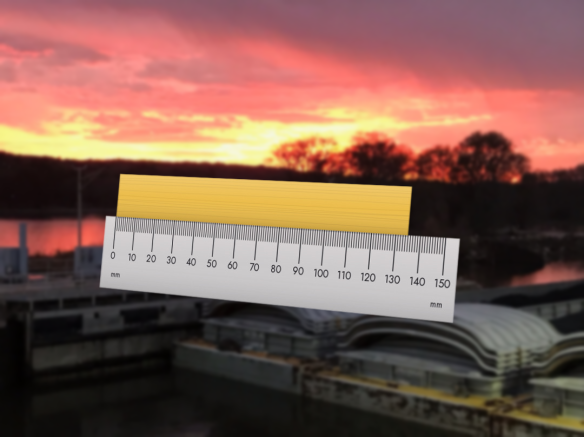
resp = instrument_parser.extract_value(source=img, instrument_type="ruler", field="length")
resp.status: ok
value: 135 mm
